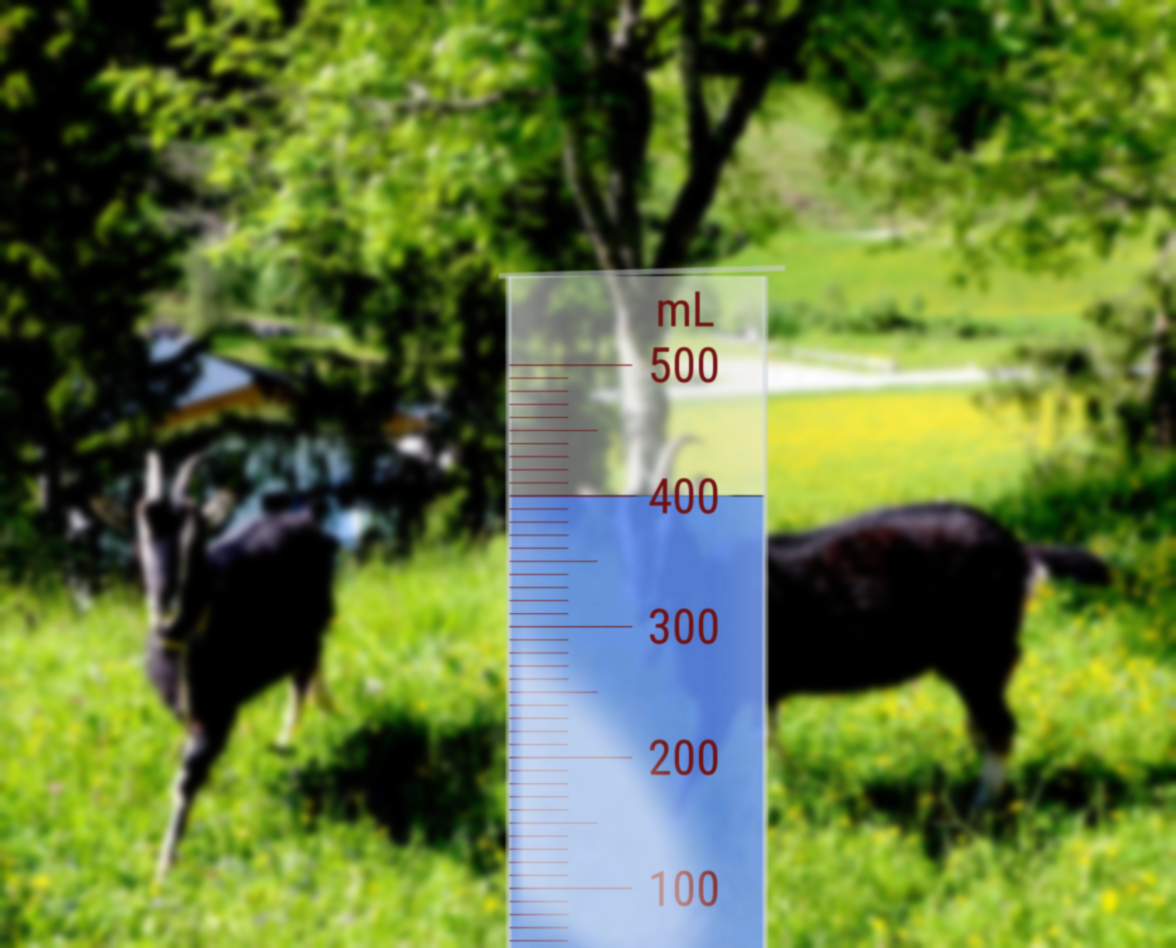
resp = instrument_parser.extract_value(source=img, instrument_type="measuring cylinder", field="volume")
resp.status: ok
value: 400 mL
